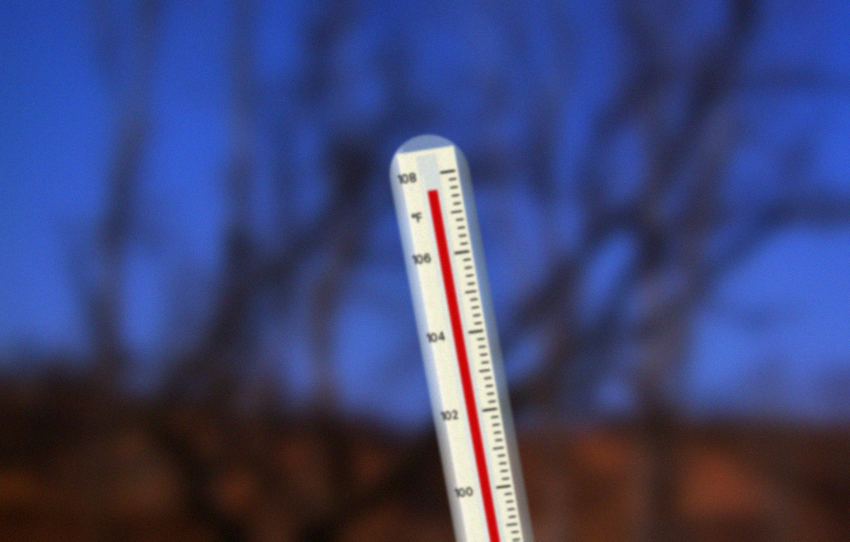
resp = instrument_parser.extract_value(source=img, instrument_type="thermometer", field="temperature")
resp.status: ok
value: 107.6 °F
